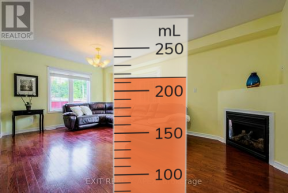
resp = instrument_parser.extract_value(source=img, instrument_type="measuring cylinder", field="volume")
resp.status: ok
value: 215 mL
